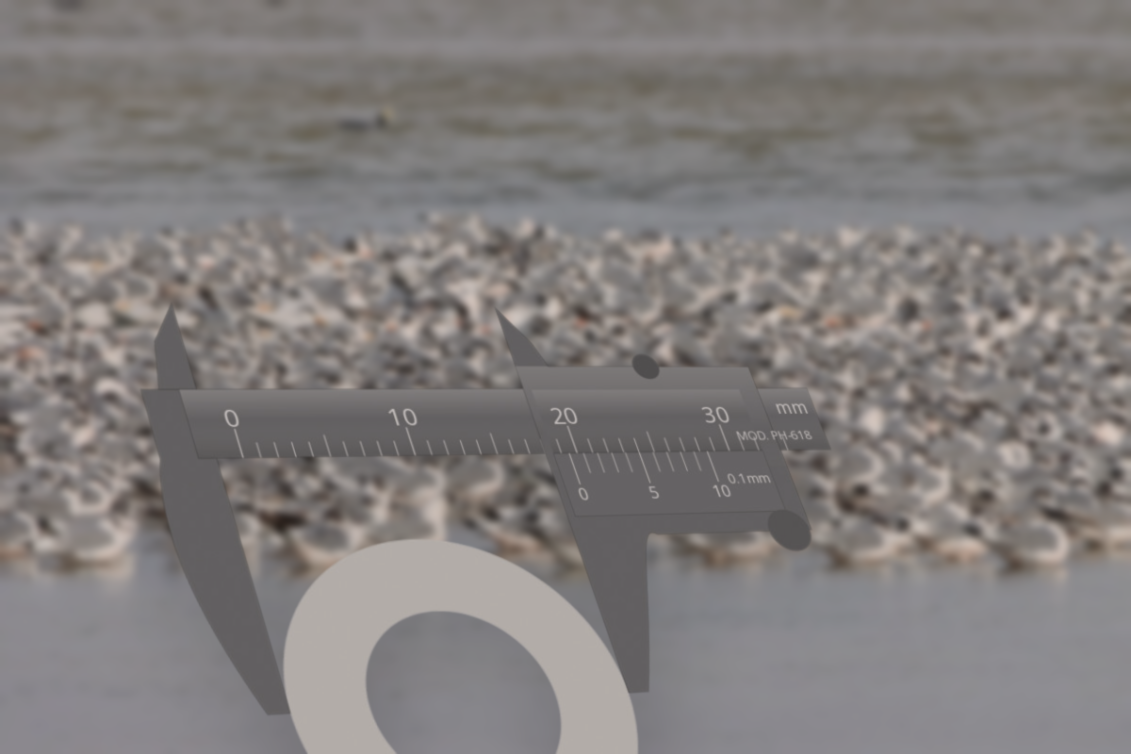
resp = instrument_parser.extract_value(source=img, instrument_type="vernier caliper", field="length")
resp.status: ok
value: 19.5 mm
